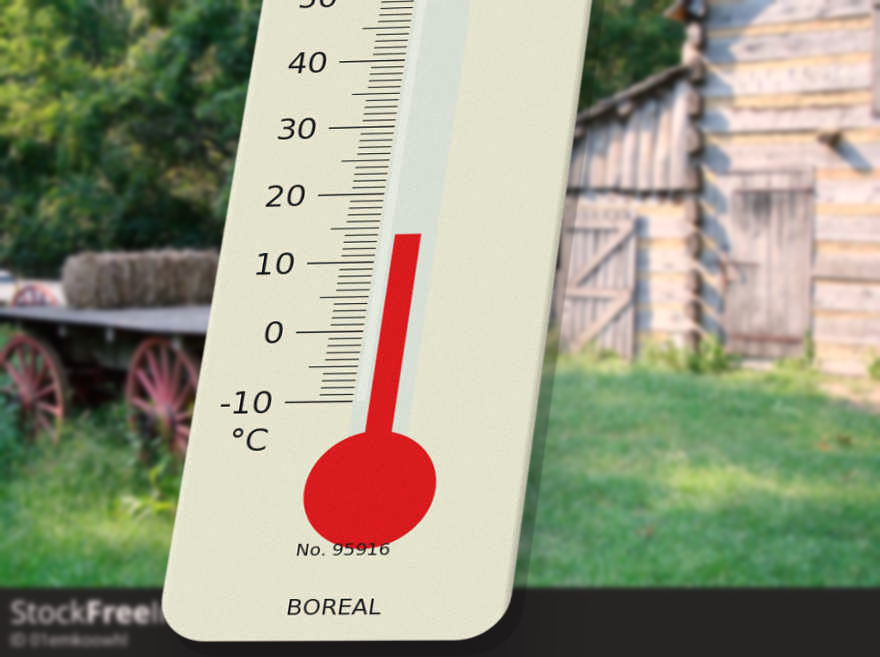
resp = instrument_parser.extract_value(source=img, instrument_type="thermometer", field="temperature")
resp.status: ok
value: 14 °C
